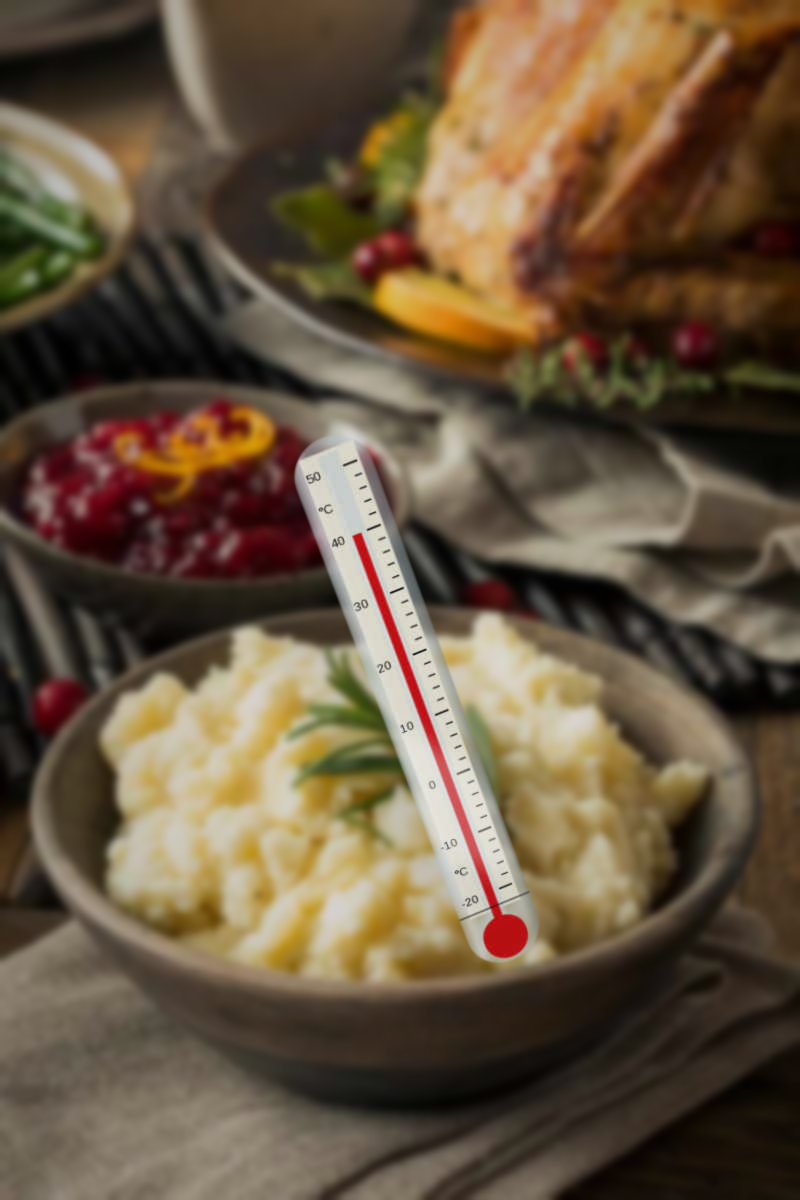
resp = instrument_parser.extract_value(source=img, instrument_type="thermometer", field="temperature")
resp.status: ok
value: 40 °C
